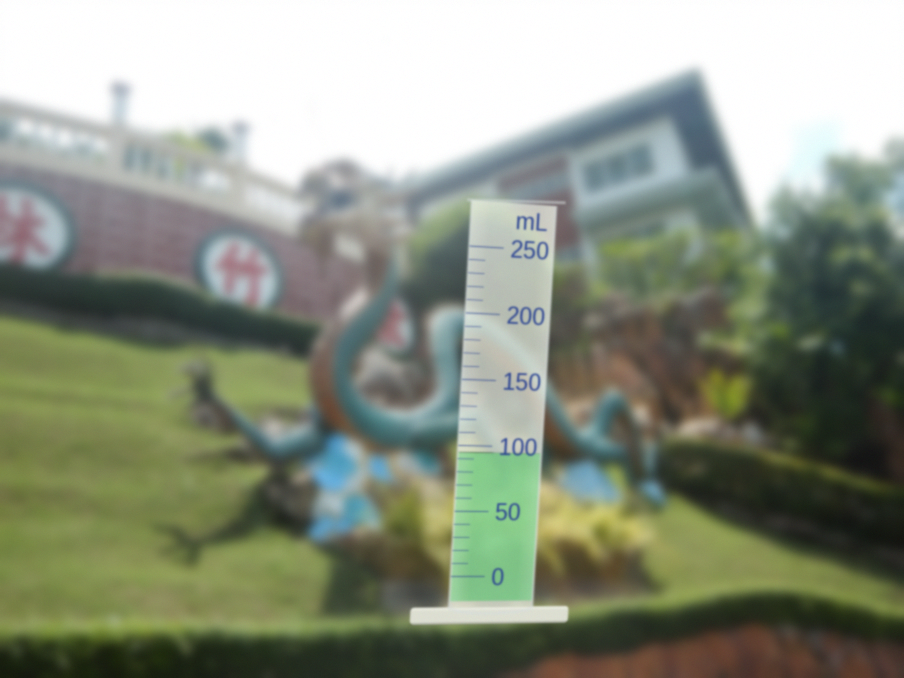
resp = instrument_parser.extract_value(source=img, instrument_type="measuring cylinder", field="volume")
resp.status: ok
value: 95 mL
